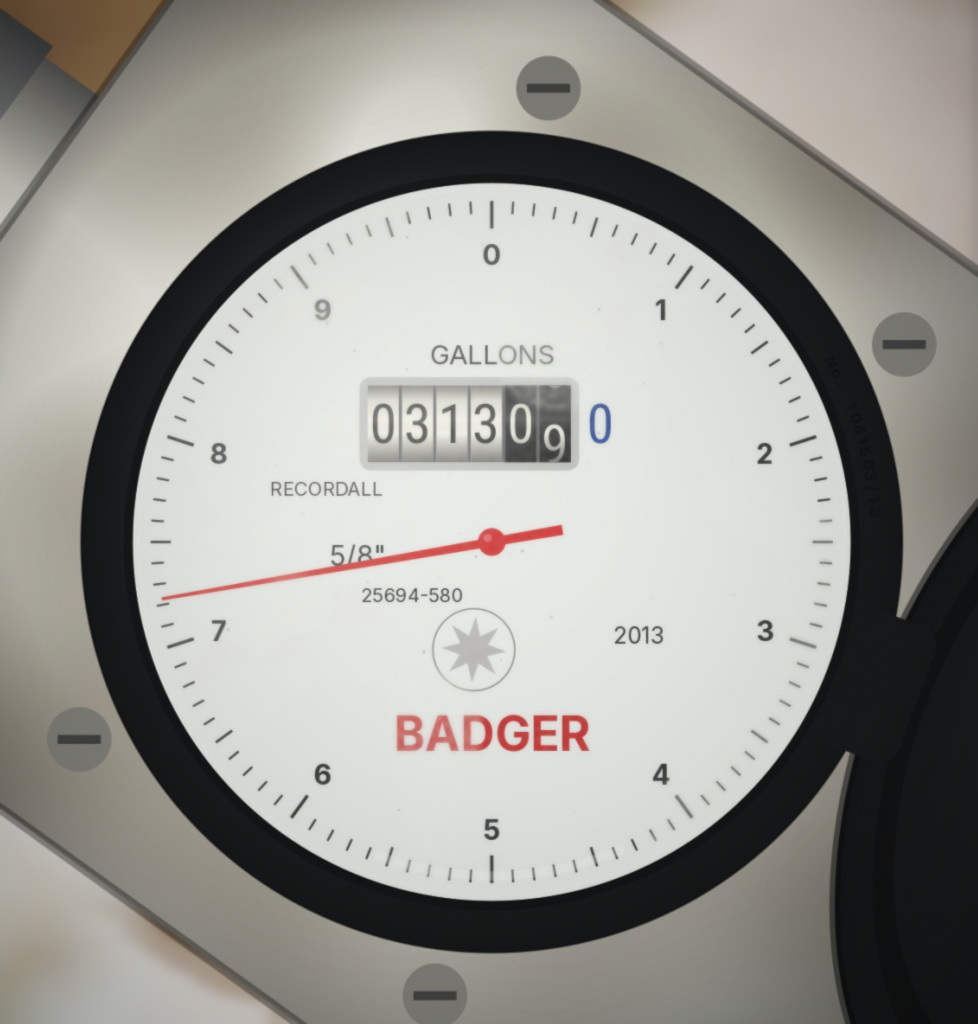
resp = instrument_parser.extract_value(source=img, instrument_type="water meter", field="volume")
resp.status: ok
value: 313087.2 gal
